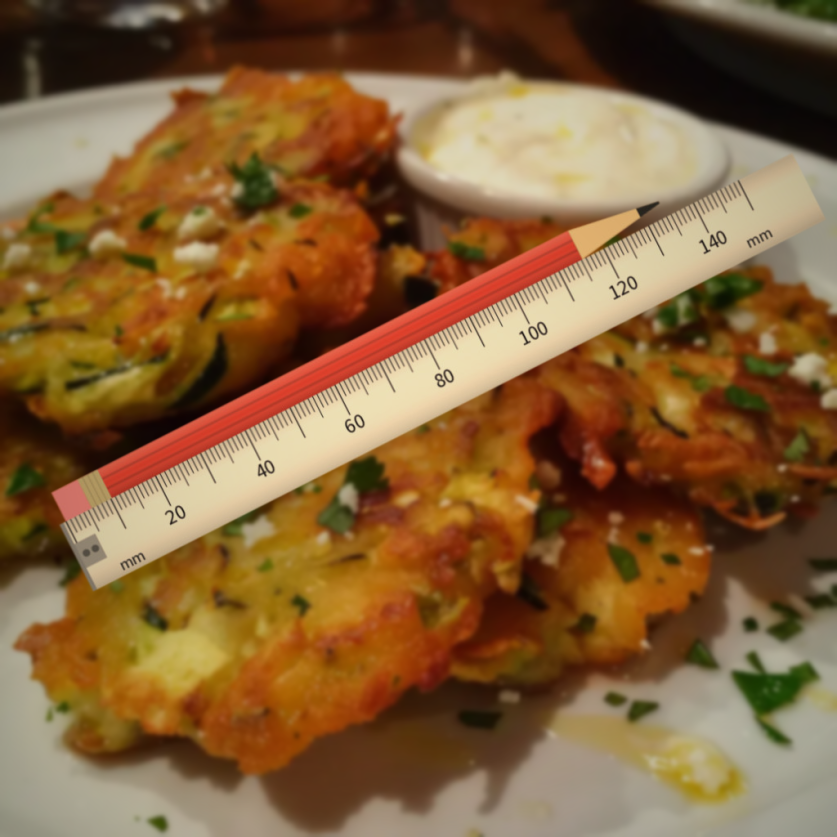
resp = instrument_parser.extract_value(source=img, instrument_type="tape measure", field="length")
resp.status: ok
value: 134 mm
